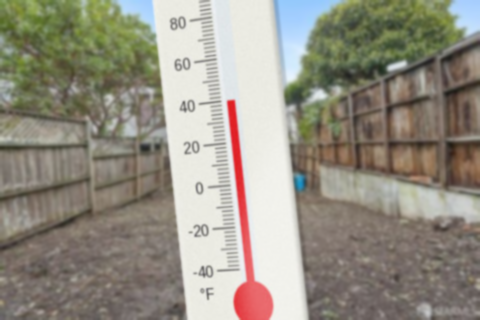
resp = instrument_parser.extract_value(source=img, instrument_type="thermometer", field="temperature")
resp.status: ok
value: 40 °F
